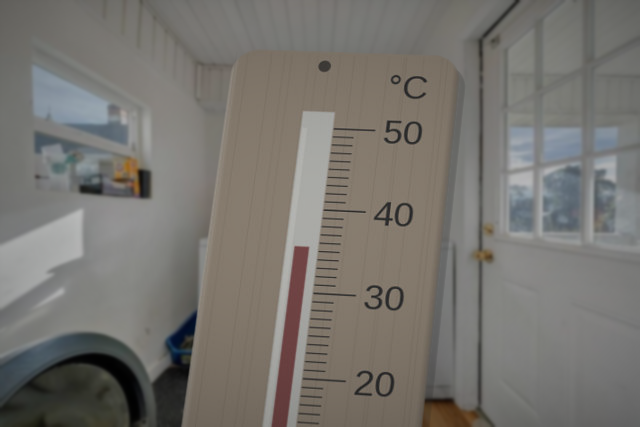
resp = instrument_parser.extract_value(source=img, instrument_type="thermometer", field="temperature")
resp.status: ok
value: 35.5 °C
